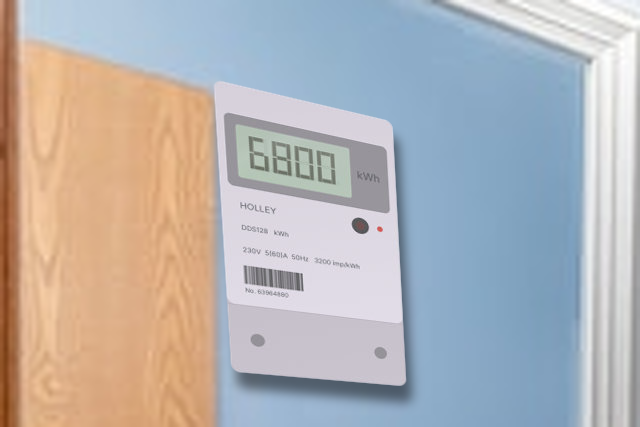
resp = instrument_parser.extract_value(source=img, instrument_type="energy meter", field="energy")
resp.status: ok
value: 6800 kWh
